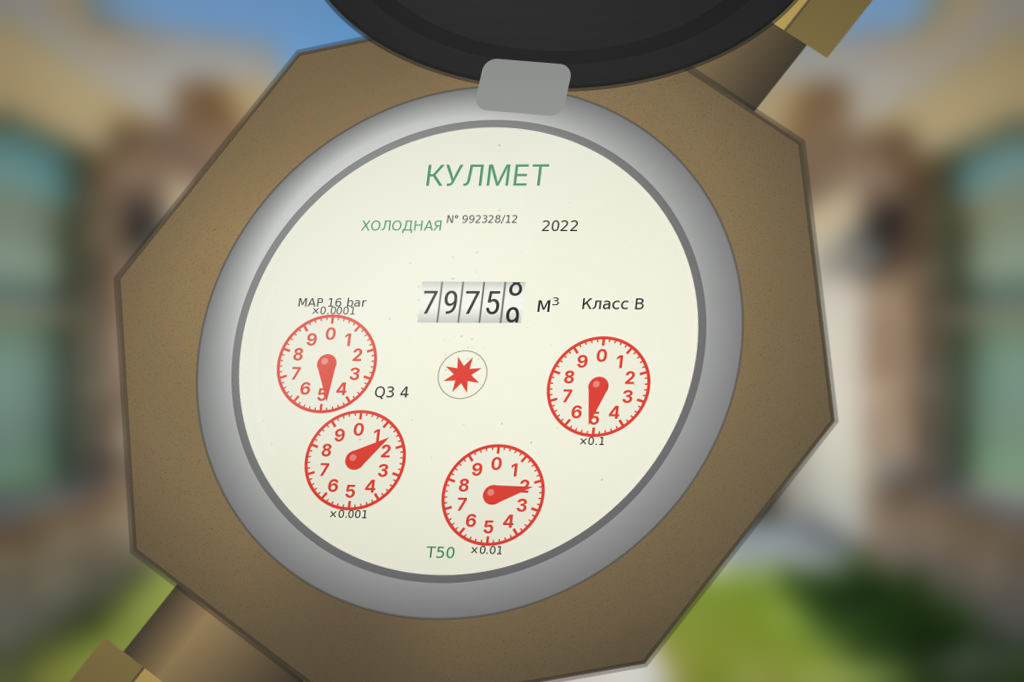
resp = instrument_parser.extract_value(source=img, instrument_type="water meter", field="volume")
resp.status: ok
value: 79758.5214 m³
